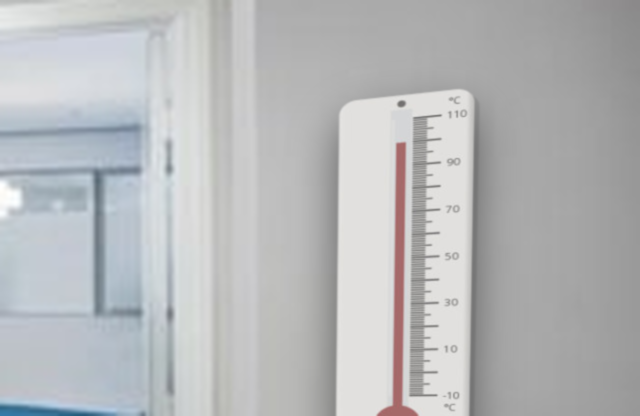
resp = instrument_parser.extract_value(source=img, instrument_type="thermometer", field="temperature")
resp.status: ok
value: 100 °C
